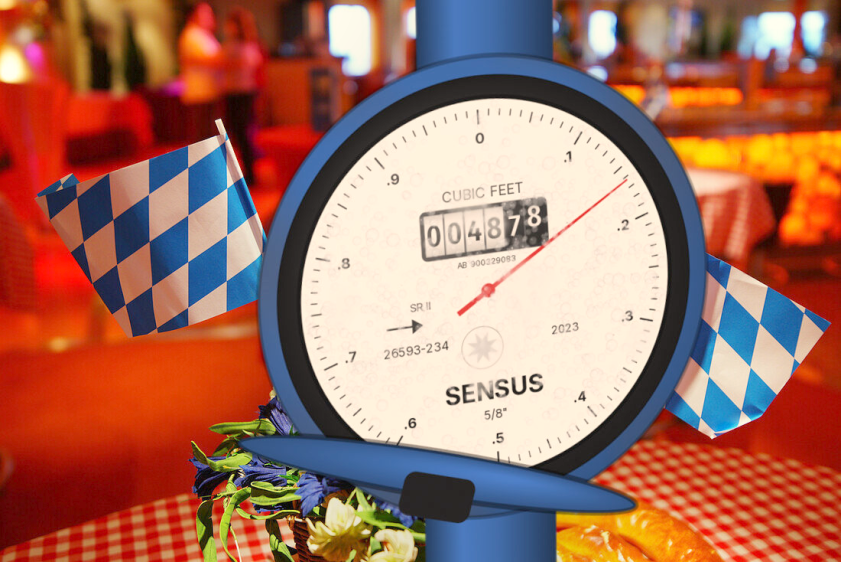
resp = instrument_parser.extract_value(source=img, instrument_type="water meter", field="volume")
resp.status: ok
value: 4878.16 ft³
